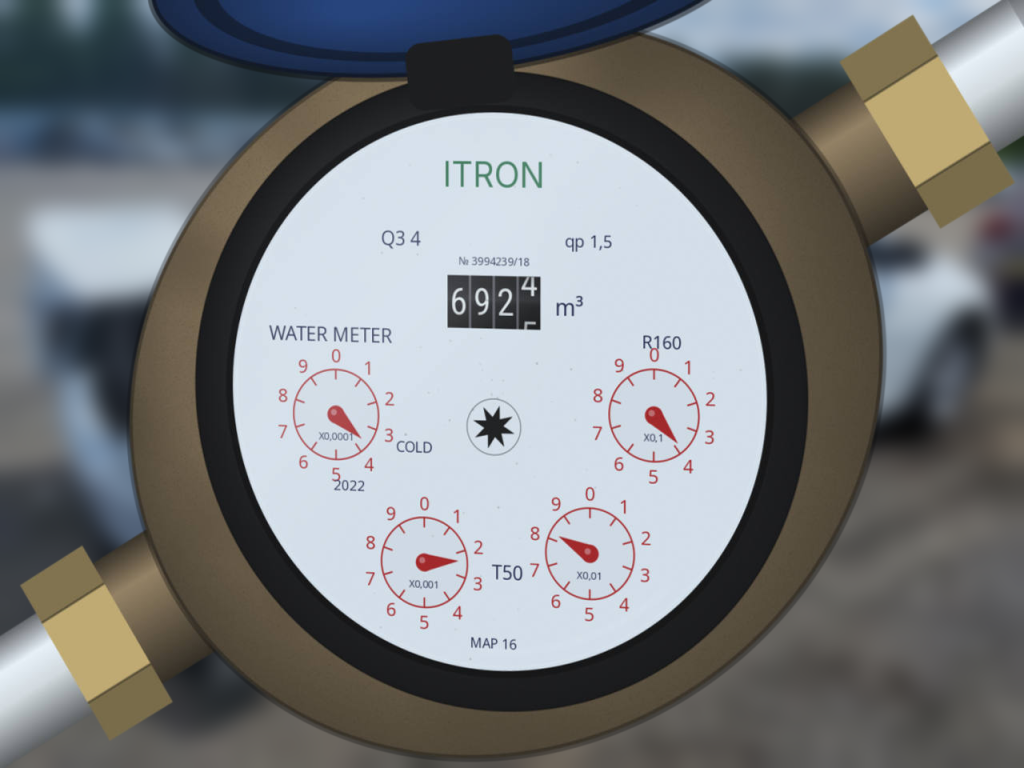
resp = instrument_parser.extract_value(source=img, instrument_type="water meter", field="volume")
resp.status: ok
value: 6924.3823 m³
